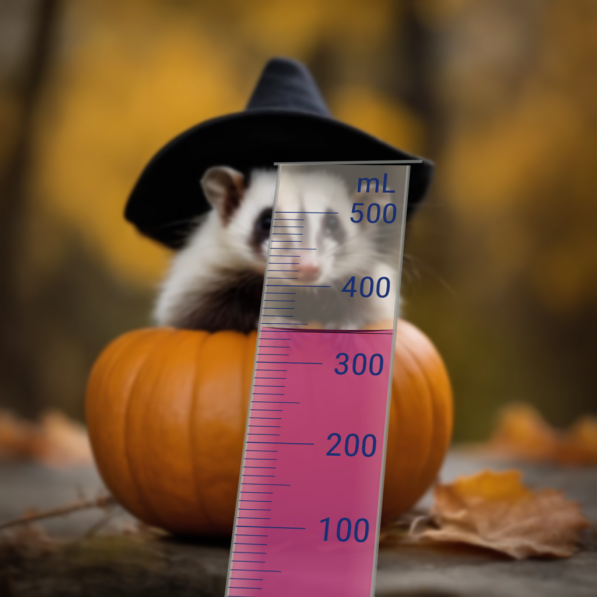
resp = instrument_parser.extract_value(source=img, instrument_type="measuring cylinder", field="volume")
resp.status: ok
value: 340 mL
